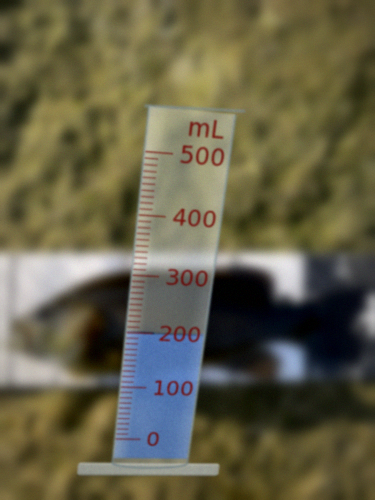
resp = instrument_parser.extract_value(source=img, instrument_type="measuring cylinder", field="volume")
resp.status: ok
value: 200 mL
